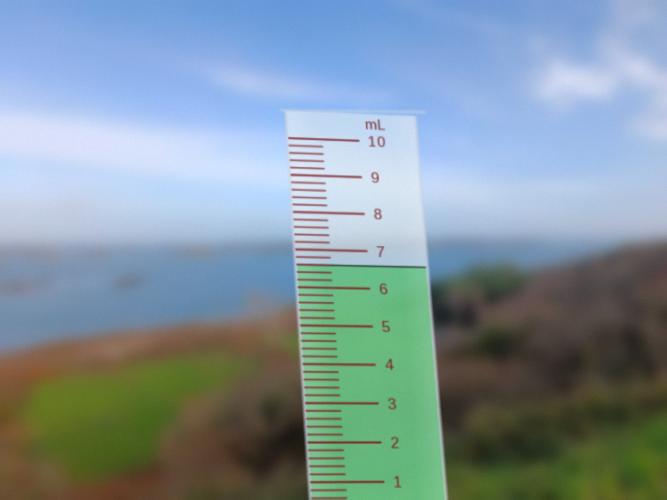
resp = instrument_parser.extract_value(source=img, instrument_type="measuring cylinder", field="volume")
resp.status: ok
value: 6.6 mL
